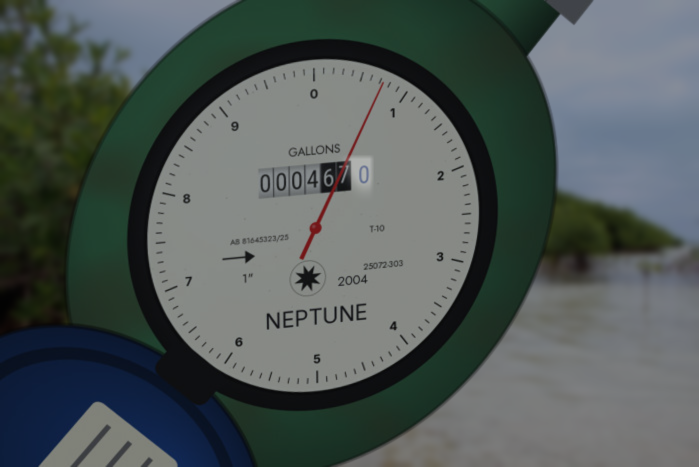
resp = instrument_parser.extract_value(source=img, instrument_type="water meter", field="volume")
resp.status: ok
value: 4670.7 gal
